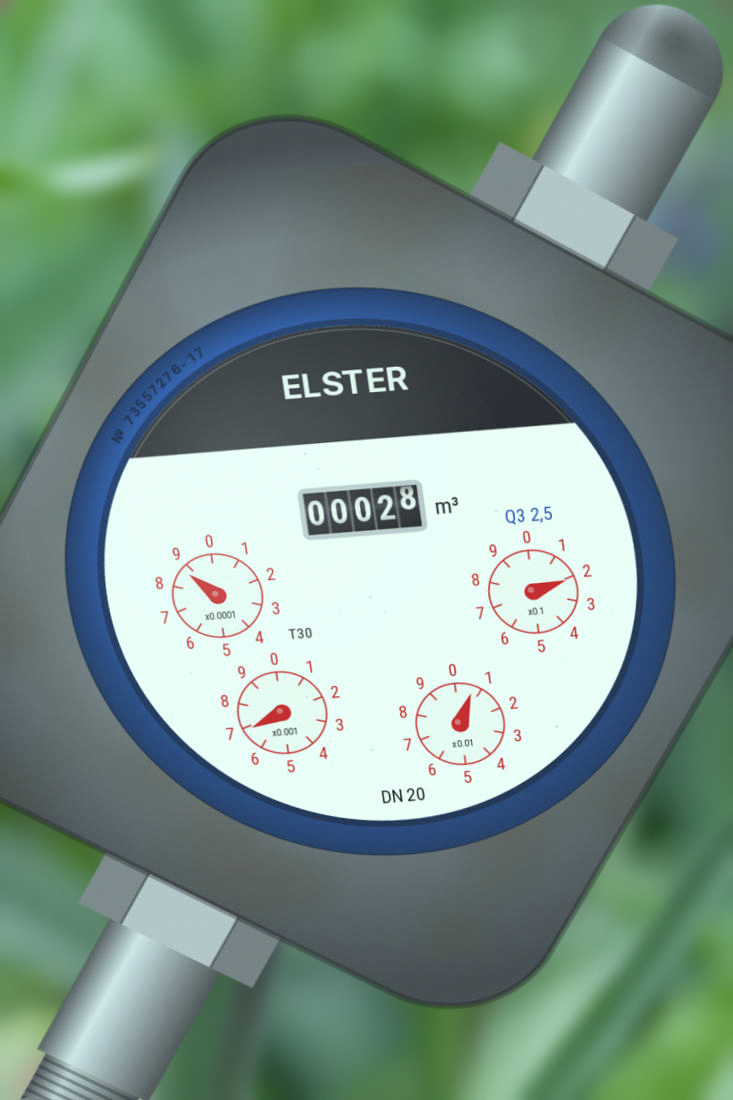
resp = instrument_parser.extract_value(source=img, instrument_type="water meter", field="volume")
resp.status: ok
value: 28.2068 m³
